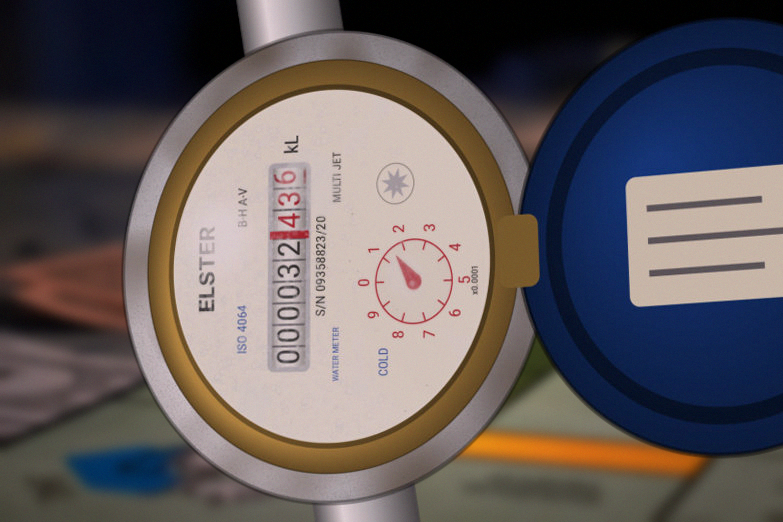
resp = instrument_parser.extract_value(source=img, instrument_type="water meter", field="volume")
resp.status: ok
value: 32.4361 kL
